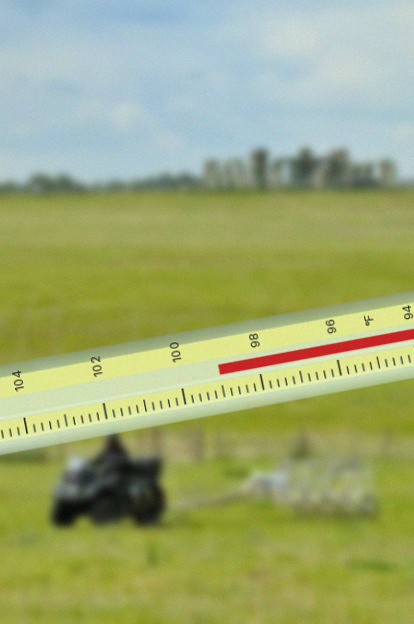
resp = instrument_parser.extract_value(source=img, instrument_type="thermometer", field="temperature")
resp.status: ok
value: 99 °F
